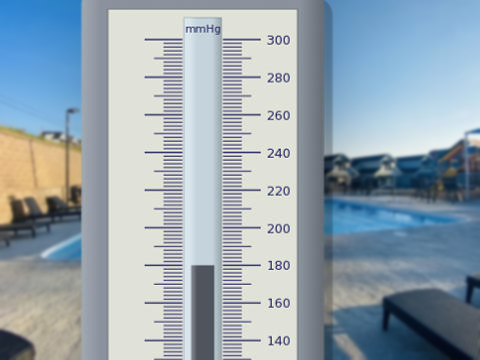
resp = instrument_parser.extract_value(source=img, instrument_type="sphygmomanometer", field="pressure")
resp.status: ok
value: 180 mmHg
